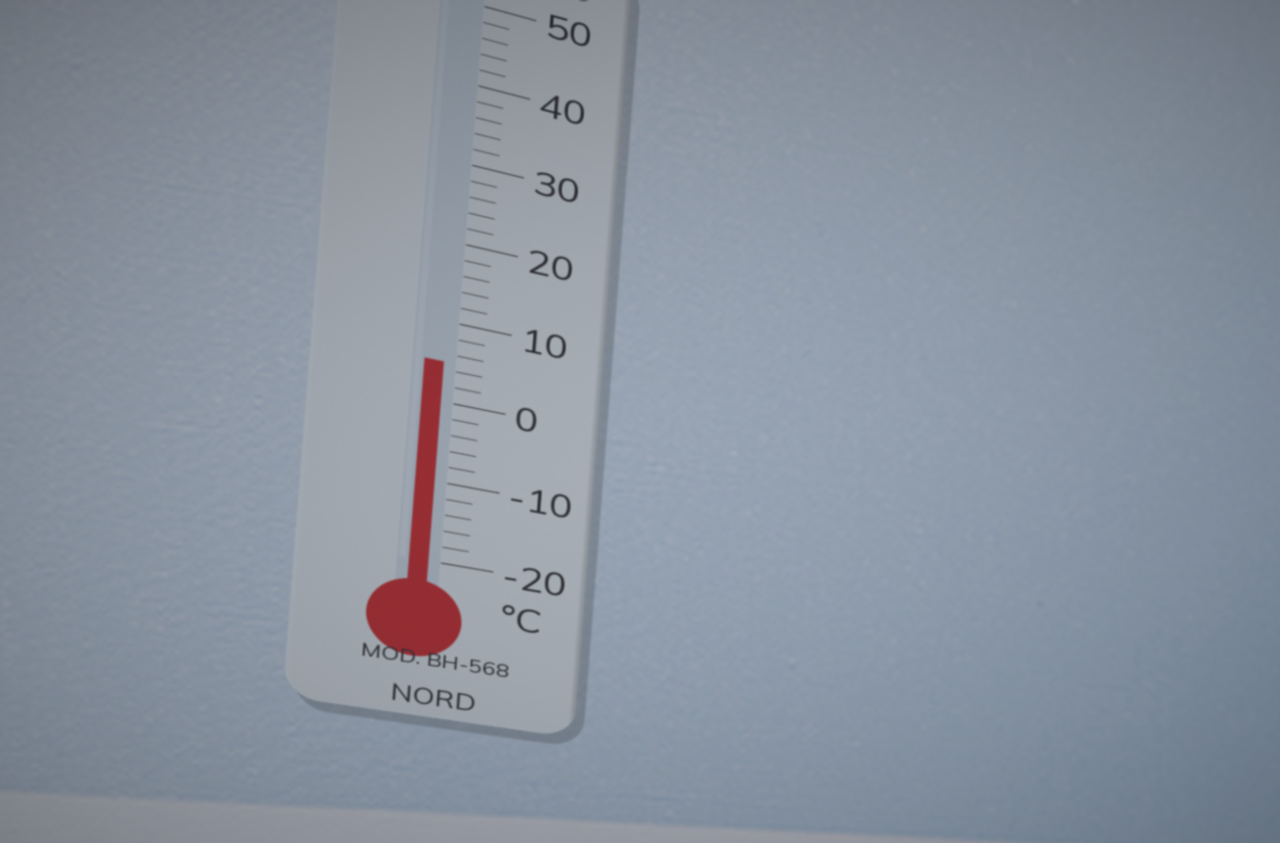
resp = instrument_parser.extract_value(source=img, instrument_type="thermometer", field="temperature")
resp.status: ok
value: 5 °C
